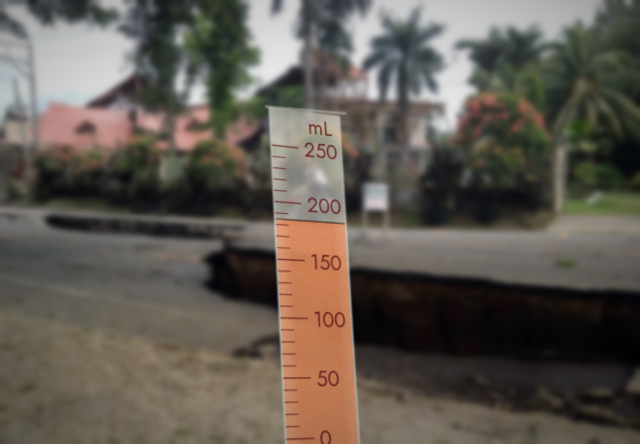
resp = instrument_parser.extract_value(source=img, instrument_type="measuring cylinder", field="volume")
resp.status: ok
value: 185 mL
